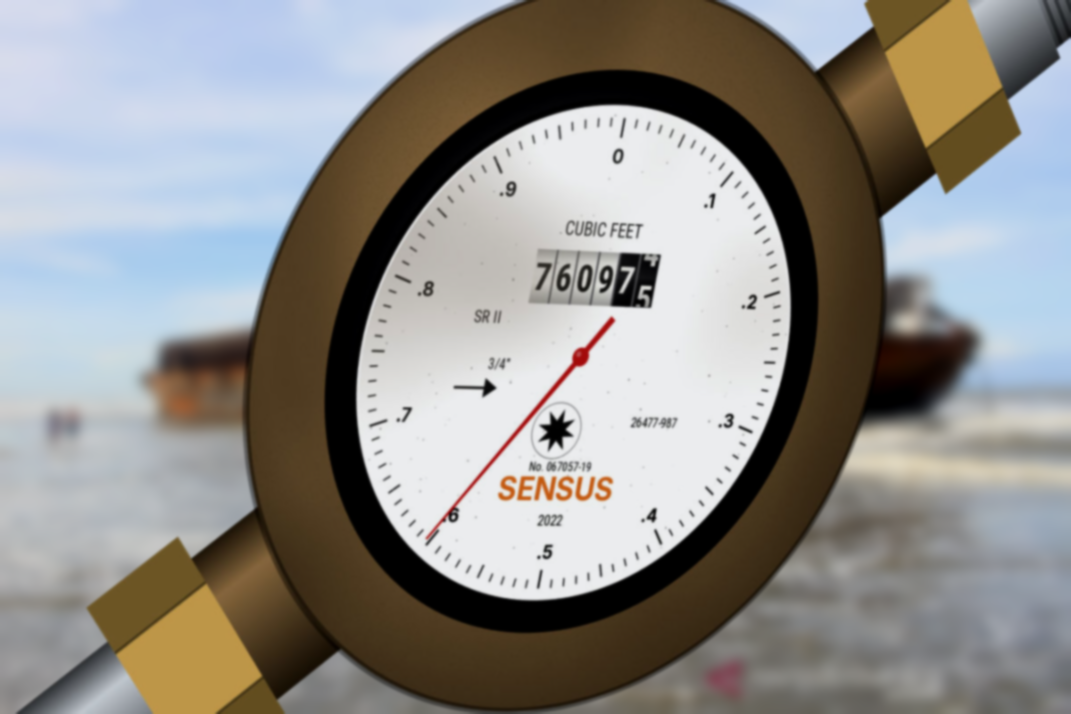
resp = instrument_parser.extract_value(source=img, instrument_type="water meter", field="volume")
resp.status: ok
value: 760974.60 ft³
